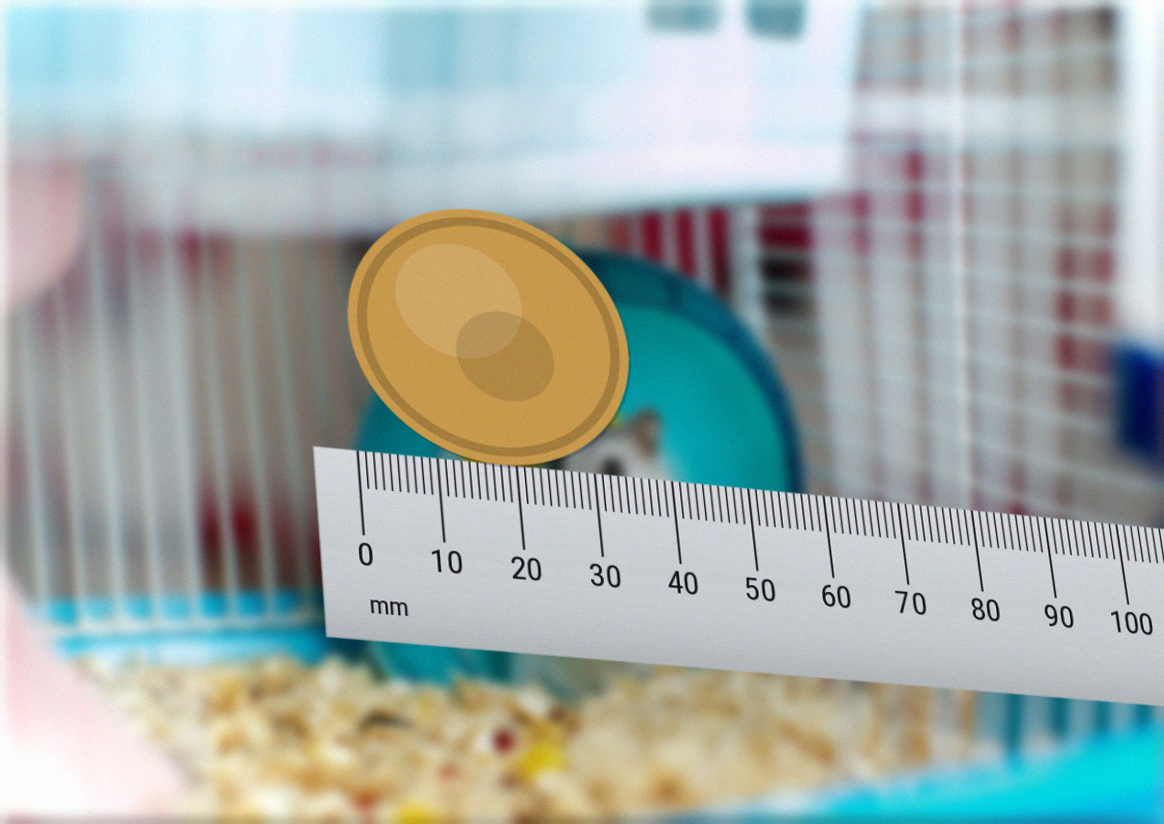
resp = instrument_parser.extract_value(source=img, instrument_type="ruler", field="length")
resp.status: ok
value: 36 mm
